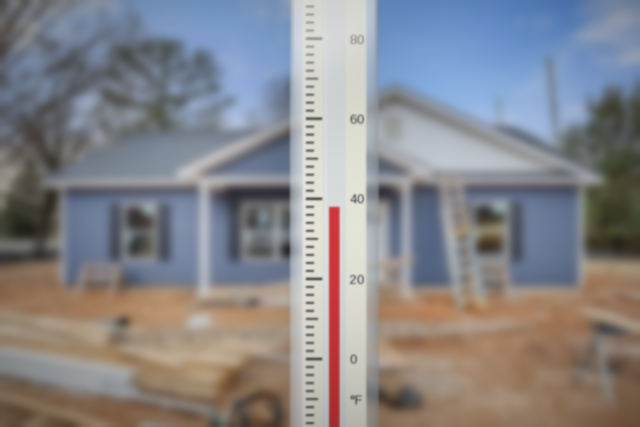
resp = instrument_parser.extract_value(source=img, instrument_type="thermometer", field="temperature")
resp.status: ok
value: 38 °F
